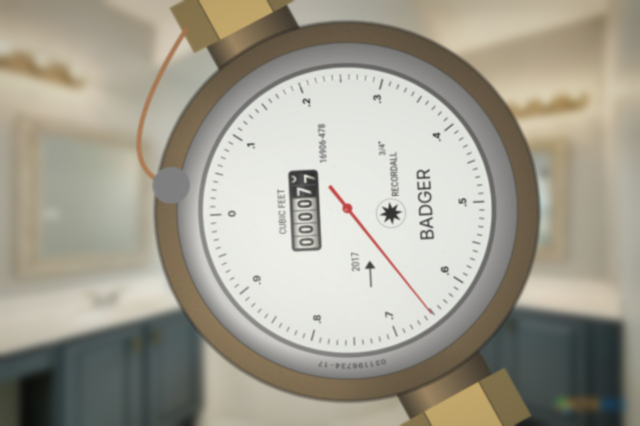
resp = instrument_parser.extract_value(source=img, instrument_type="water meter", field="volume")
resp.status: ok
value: 76.65 ft³
